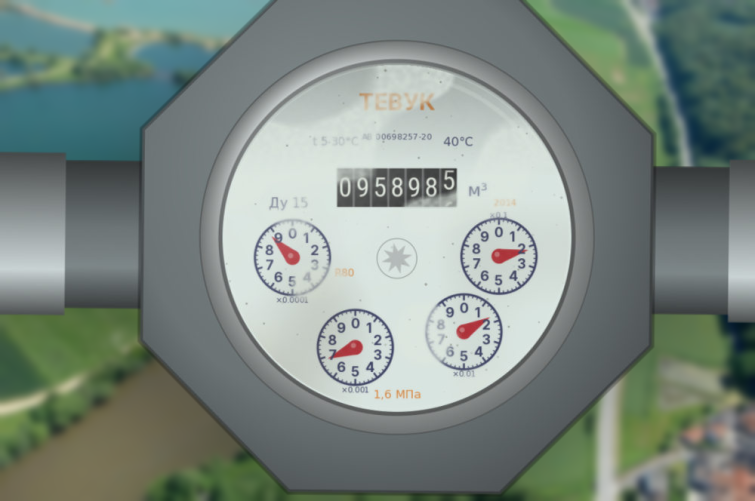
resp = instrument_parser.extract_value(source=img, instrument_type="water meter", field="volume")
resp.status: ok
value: 958985.2168 m³
